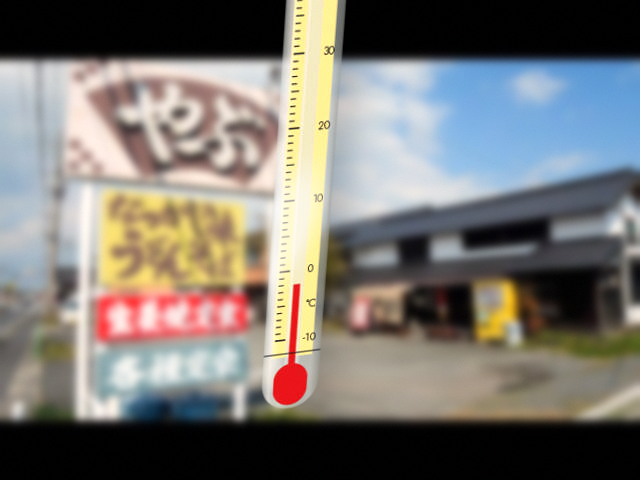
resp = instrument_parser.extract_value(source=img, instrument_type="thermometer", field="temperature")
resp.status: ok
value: -2 °C
